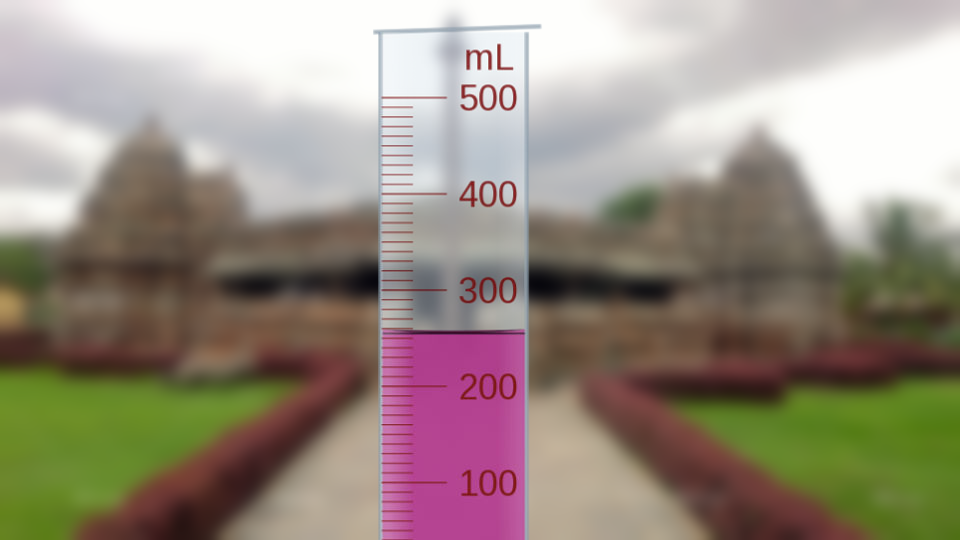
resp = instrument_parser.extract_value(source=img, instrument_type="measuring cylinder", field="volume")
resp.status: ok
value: 255 mL
